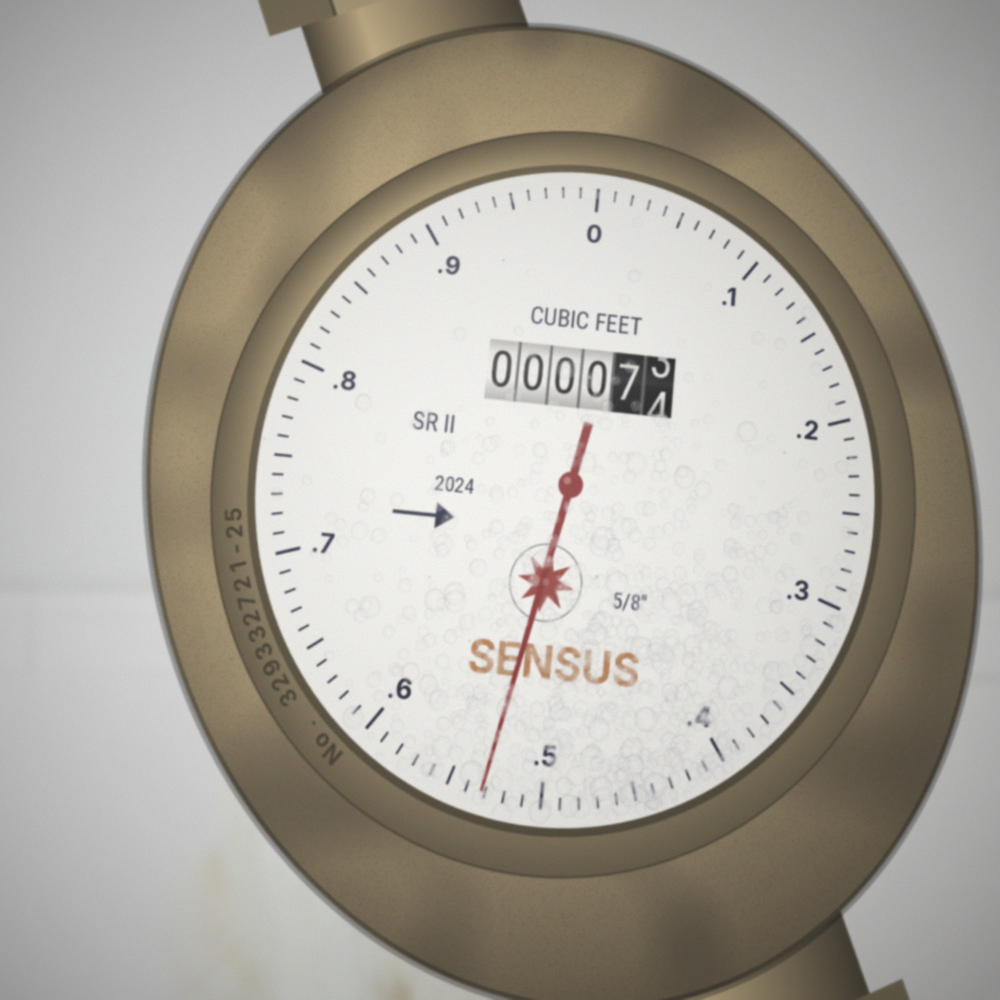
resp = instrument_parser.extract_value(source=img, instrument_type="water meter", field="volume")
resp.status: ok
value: 73.53 ft³
